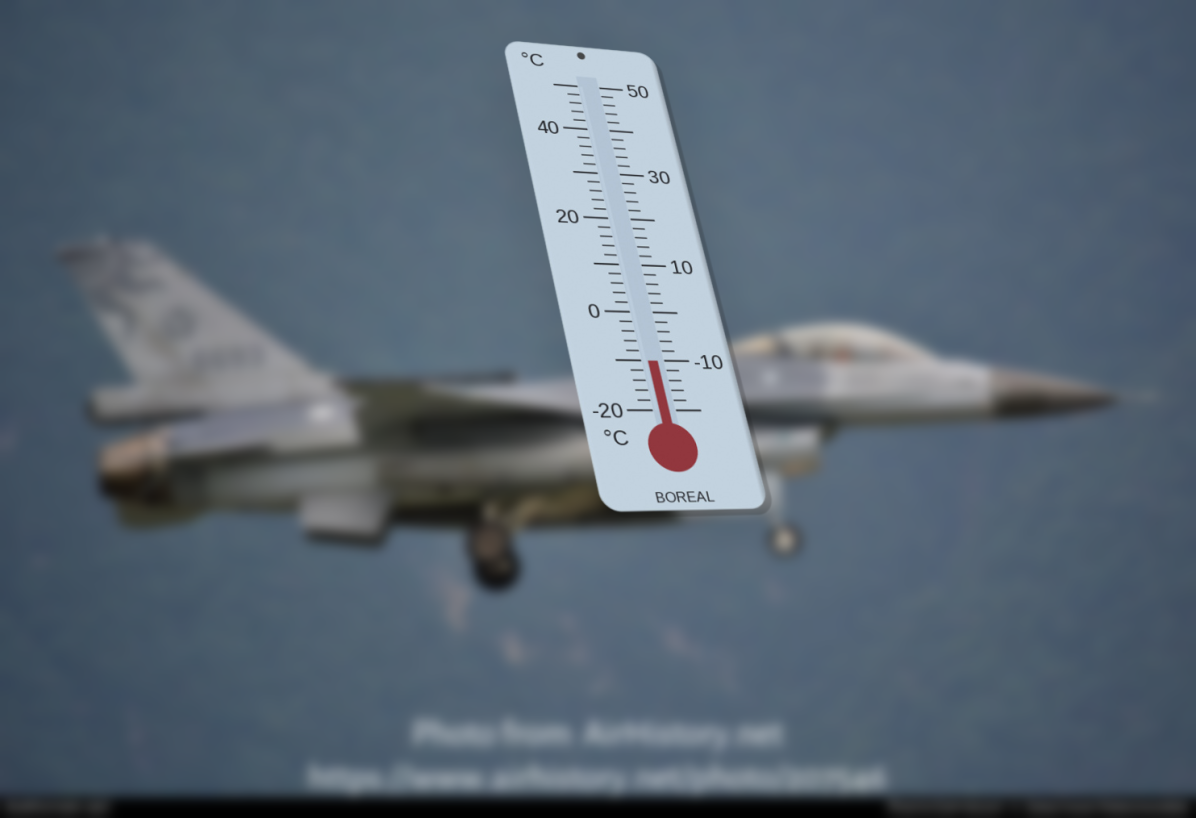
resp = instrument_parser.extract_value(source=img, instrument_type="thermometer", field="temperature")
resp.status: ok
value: -10 °C
